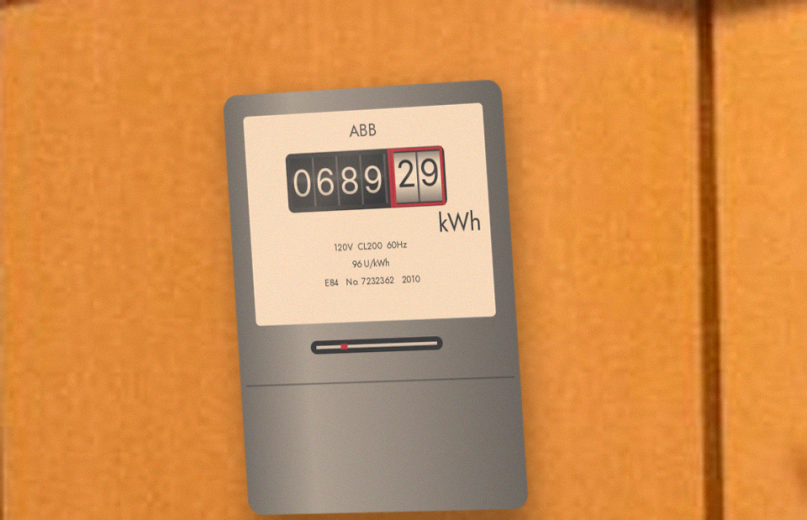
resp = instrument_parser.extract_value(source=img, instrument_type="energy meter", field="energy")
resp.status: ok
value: 689.29 kWh
